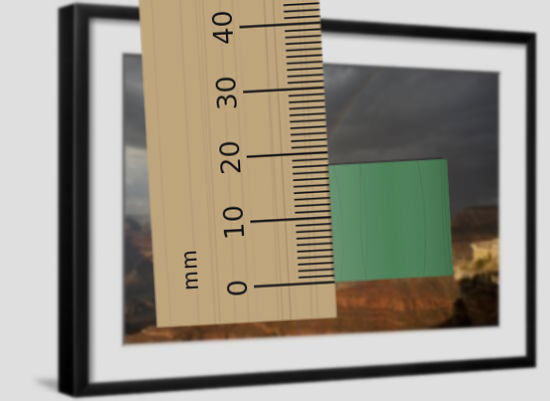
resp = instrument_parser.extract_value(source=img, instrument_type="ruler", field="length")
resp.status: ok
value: 18 mm
